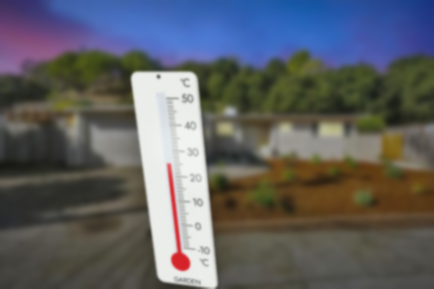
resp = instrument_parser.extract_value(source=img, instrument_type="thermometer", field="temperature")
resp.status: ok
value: 25 °C
